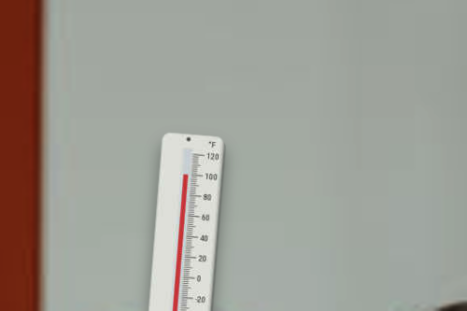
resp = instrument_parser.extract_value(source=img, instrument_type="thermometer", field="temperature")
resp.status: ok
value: 100 °F
